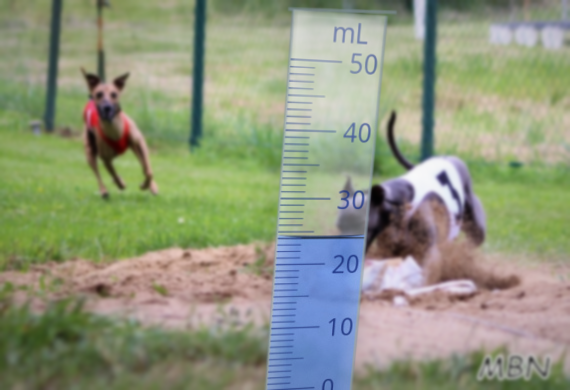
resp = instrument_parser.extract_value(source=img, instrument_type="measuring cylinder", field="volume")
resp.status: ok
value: 24 mL
